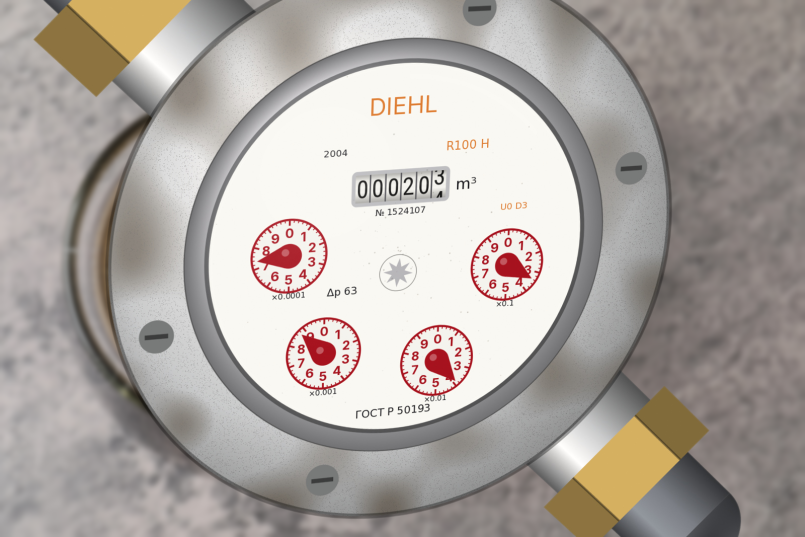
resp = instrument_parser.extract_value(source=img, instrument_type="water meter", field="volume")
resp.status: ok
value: 203.3387 m³
